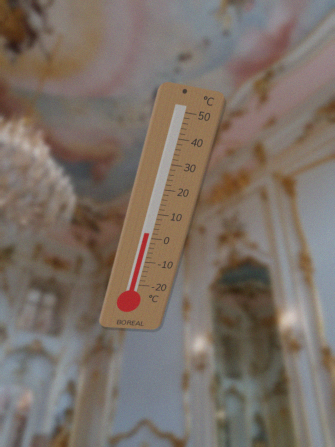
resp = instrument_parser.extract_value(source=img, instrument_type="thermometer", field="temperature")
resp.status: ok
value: 2 °C
